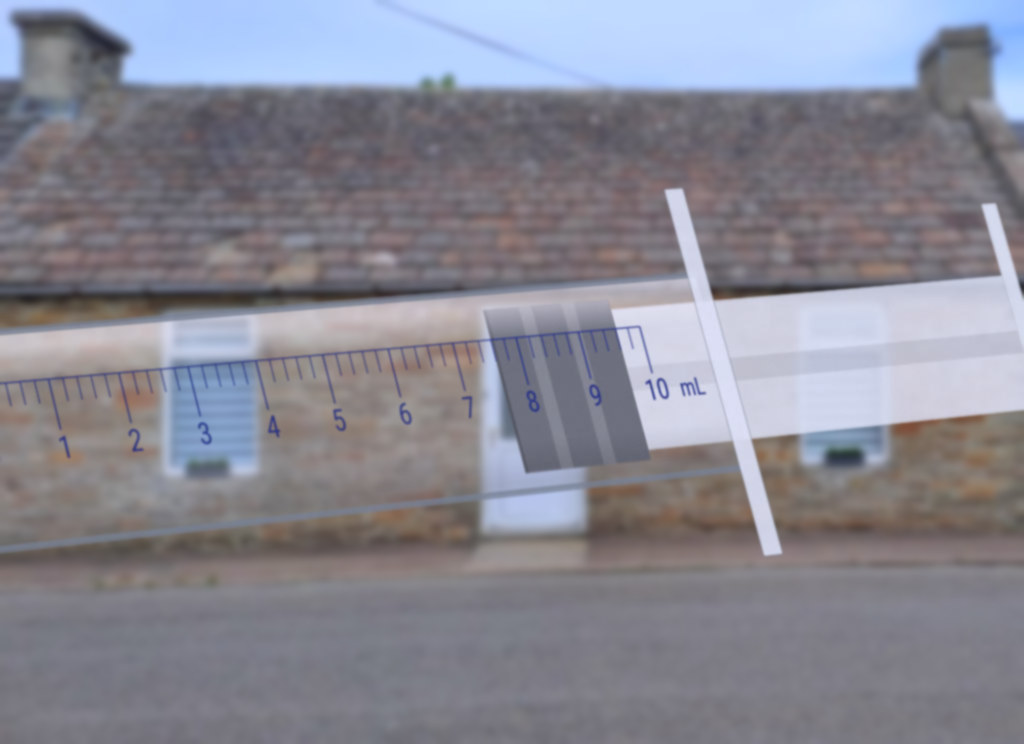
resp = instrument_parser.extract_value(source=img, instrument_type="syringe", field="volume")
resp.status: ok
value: 7.6 mL
